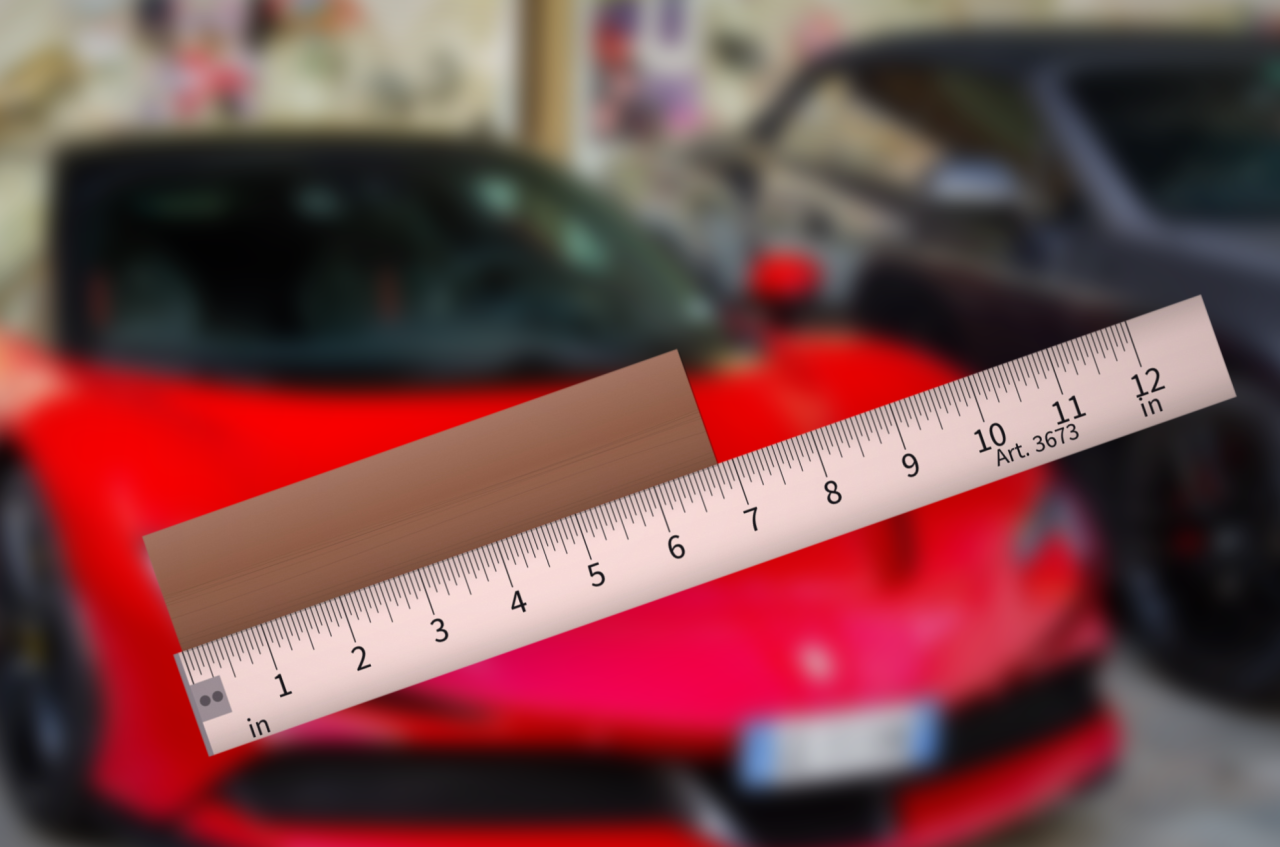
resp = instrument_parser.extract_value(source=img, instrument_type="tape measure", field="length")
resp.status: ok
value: 6.8125 in
